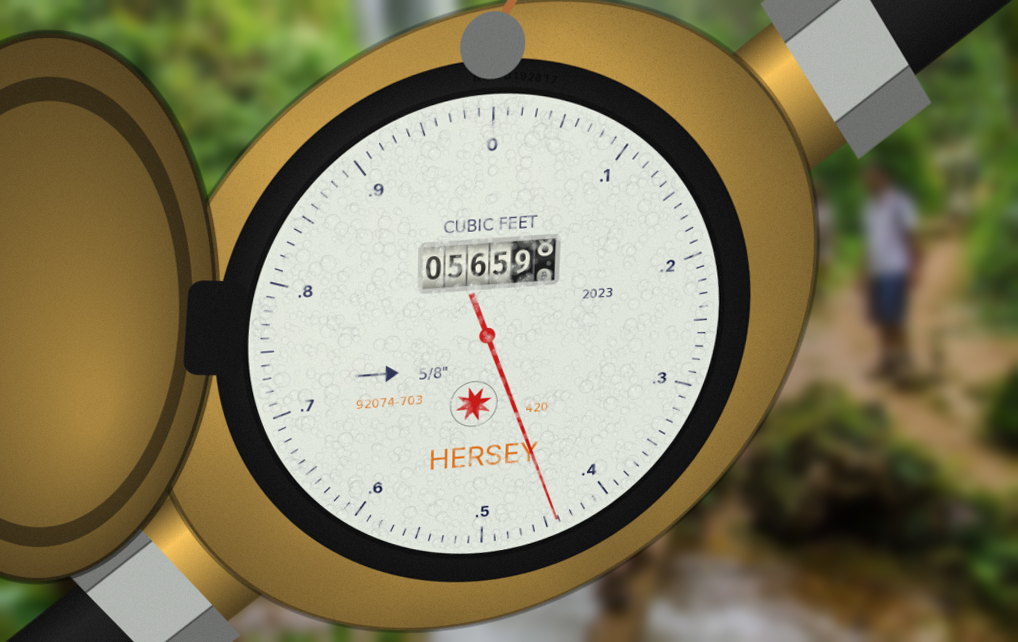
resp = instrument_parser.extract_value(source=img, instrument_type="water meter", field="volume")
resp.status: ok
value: 56598.44 ft³
